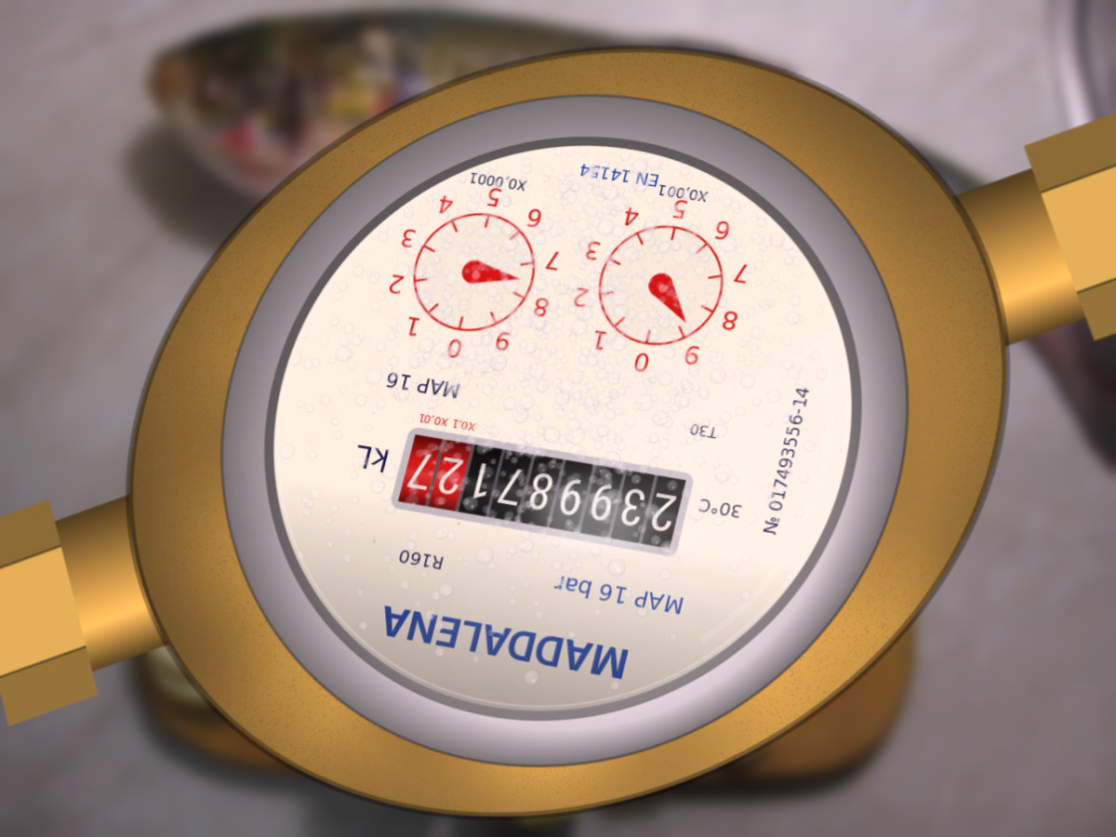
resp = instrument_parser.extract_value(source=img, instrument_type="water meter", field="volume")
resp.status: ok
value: 2399871.2787 kL
